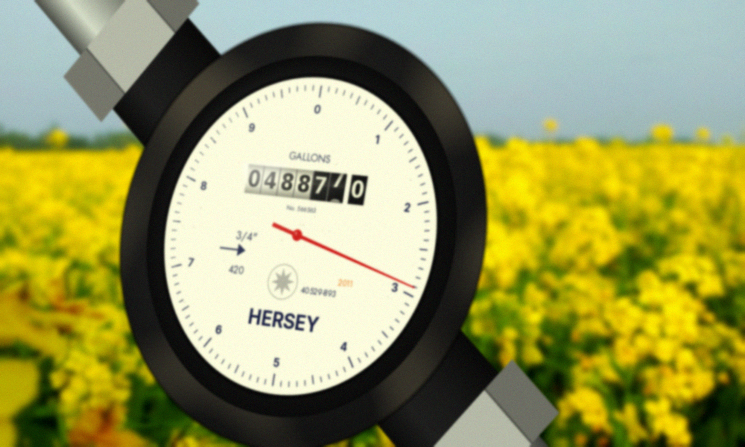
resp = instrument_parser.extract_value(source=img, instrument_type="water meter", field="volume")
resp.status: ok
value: 488772.9 gal
